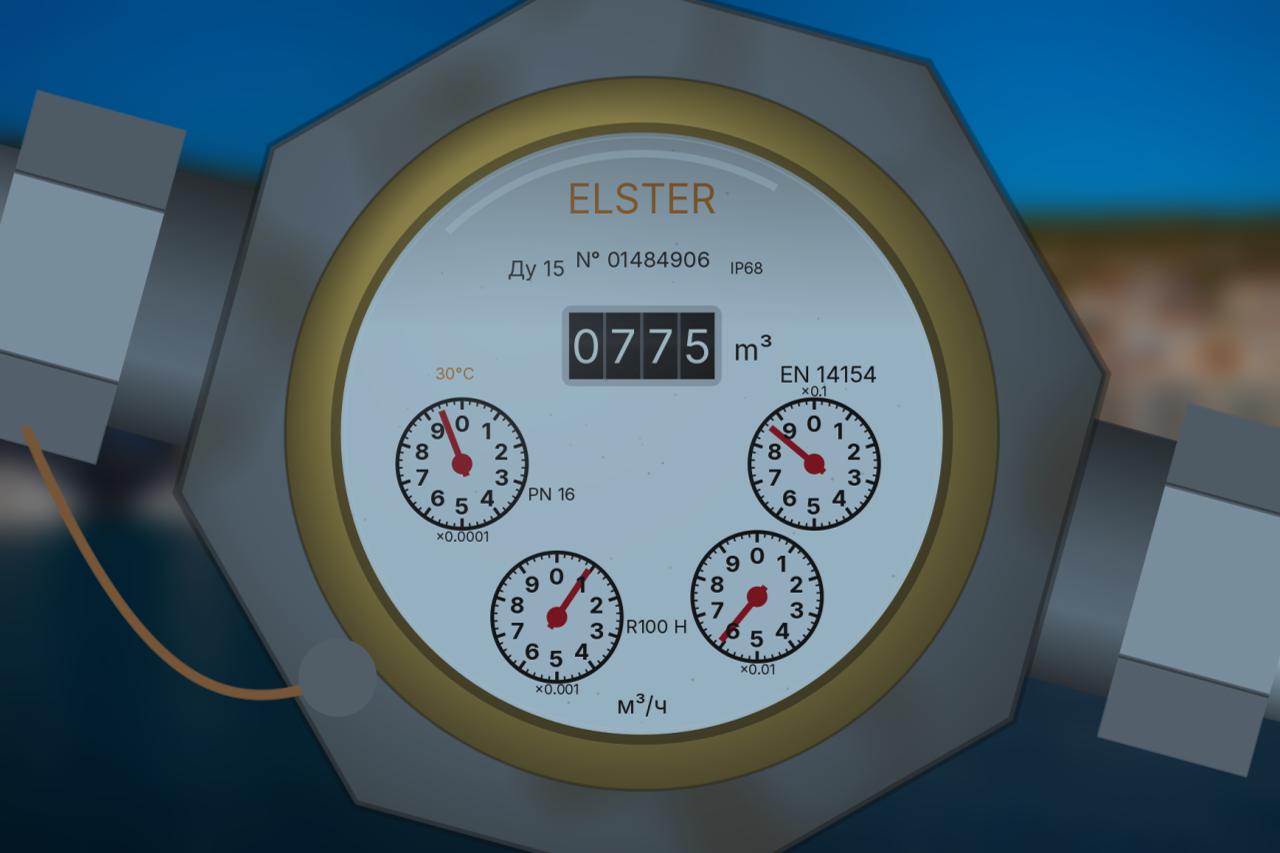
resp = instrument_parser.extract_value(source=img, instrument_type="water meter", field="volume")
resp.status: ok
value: 775.8609 m³
